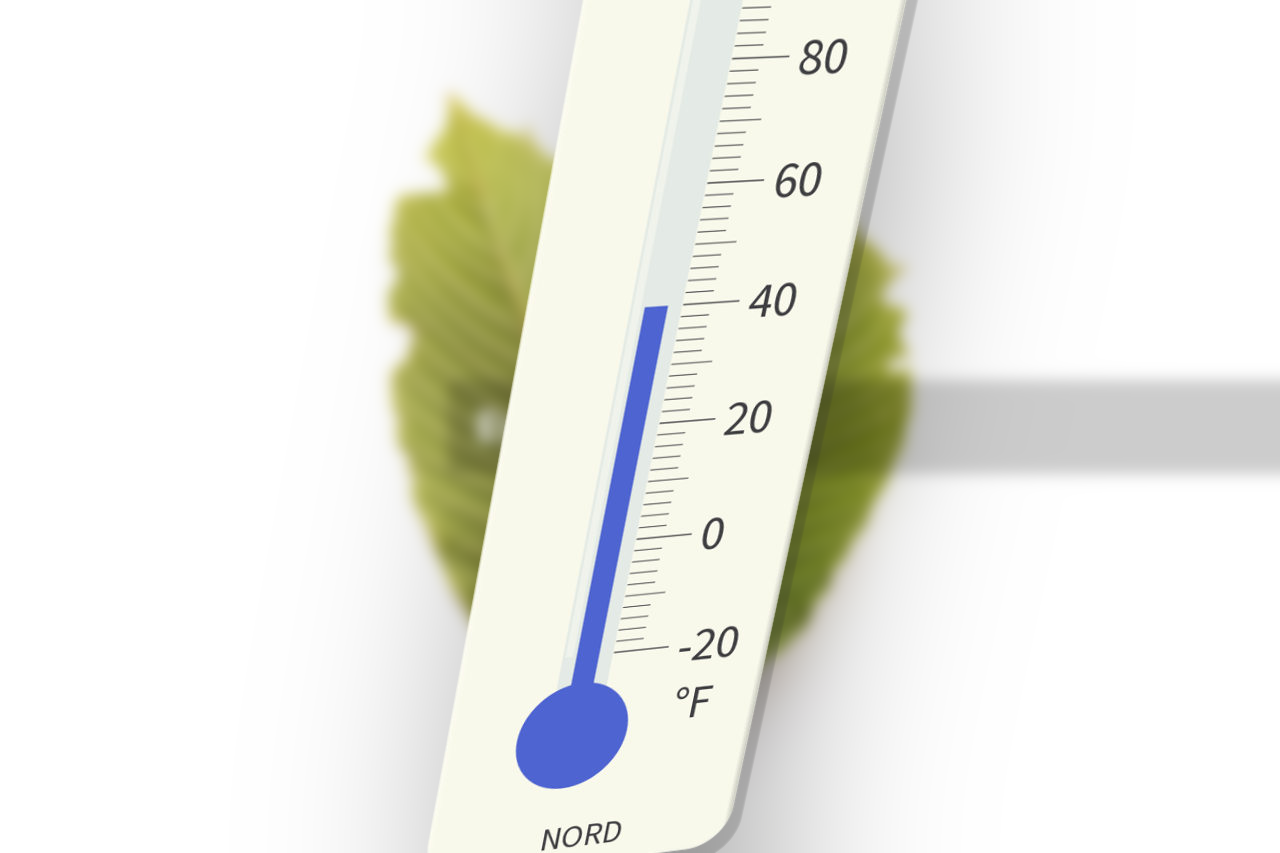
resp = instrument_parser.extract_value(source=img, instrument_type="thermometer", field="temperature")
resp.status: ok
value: 40 °F
